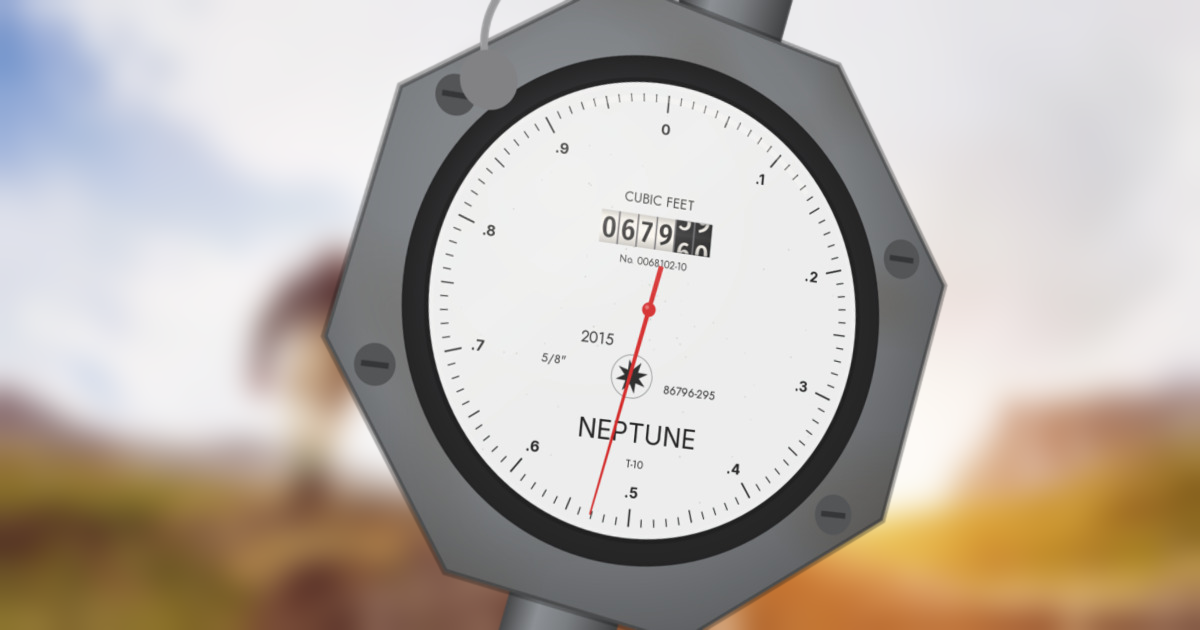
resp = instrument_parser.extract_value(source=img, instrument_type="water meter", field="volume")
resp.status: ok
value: 67959.53 ft³
